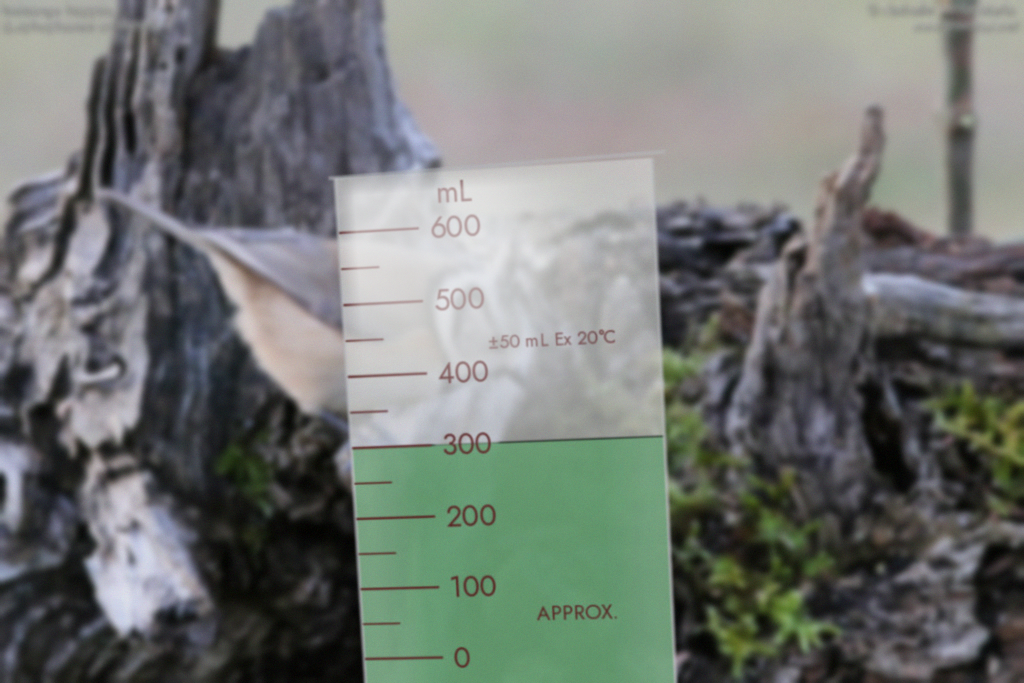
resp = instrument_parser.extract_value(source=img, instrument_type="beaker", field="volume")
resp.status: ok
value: 300 mL
